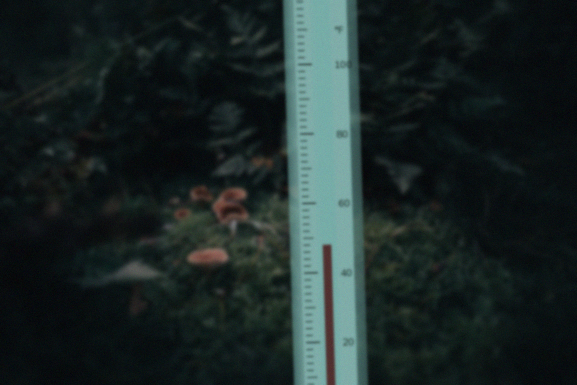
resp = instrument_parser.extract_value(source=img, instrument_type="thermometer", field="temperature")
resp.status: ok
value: 48 °F
